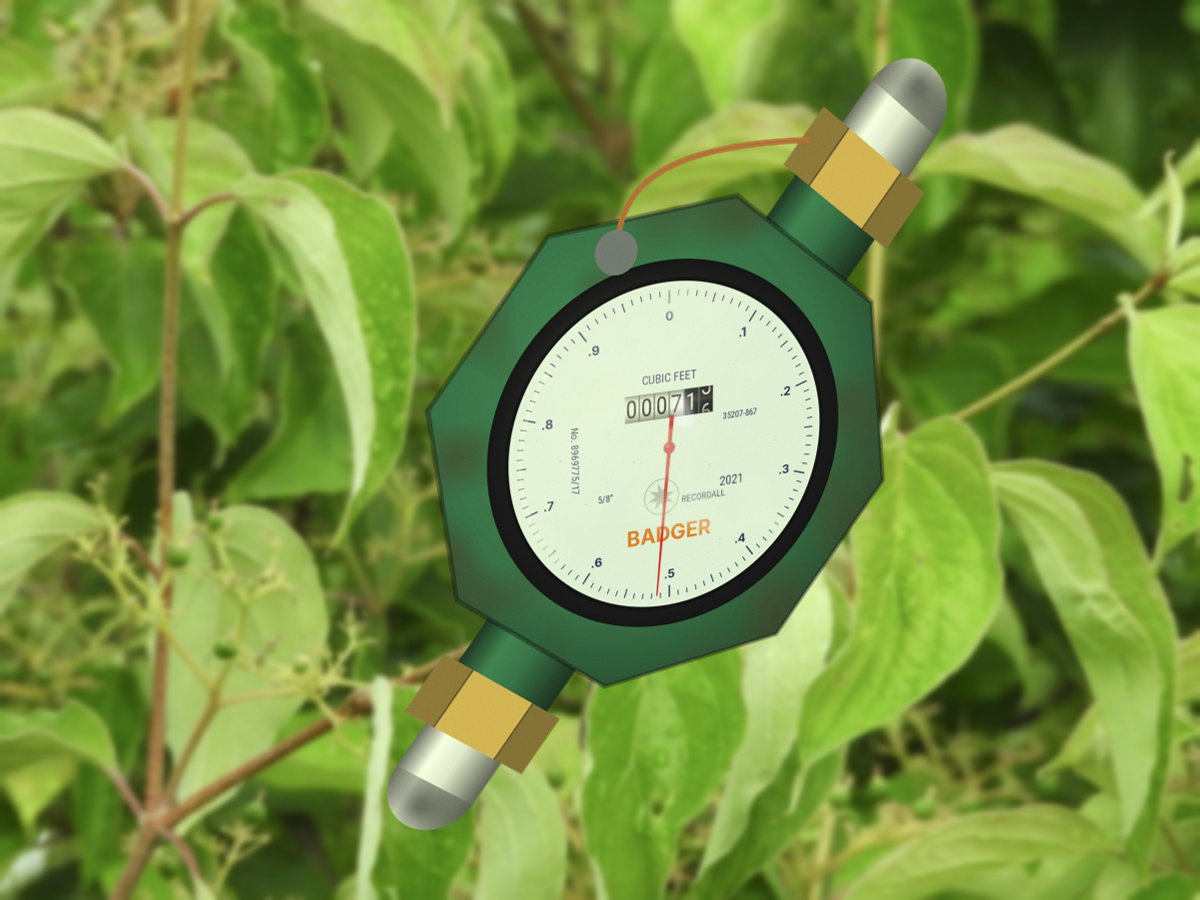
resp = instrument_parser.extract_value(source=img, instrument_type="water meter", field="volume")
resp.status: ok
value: 715.51 ft³
